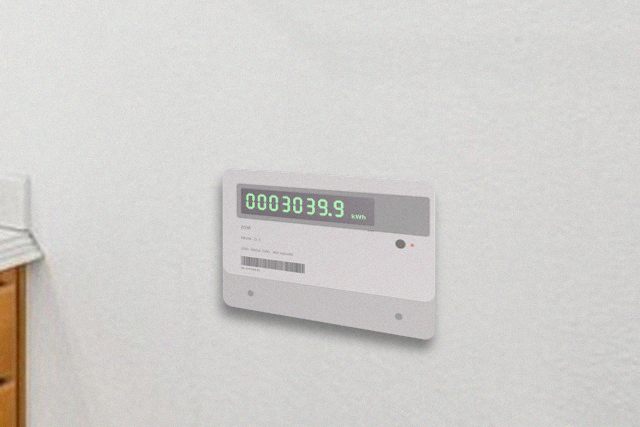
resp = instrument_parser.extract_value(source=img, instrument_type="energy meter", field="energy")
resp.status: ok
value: 3039.9 kWh
